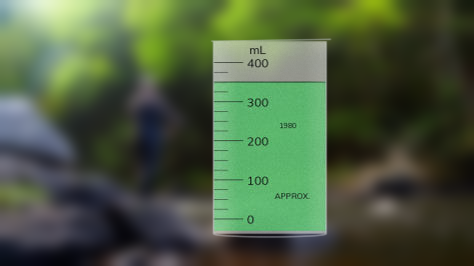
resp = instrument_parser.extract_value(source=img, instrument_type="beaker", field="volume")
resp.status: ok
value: 350 mL
